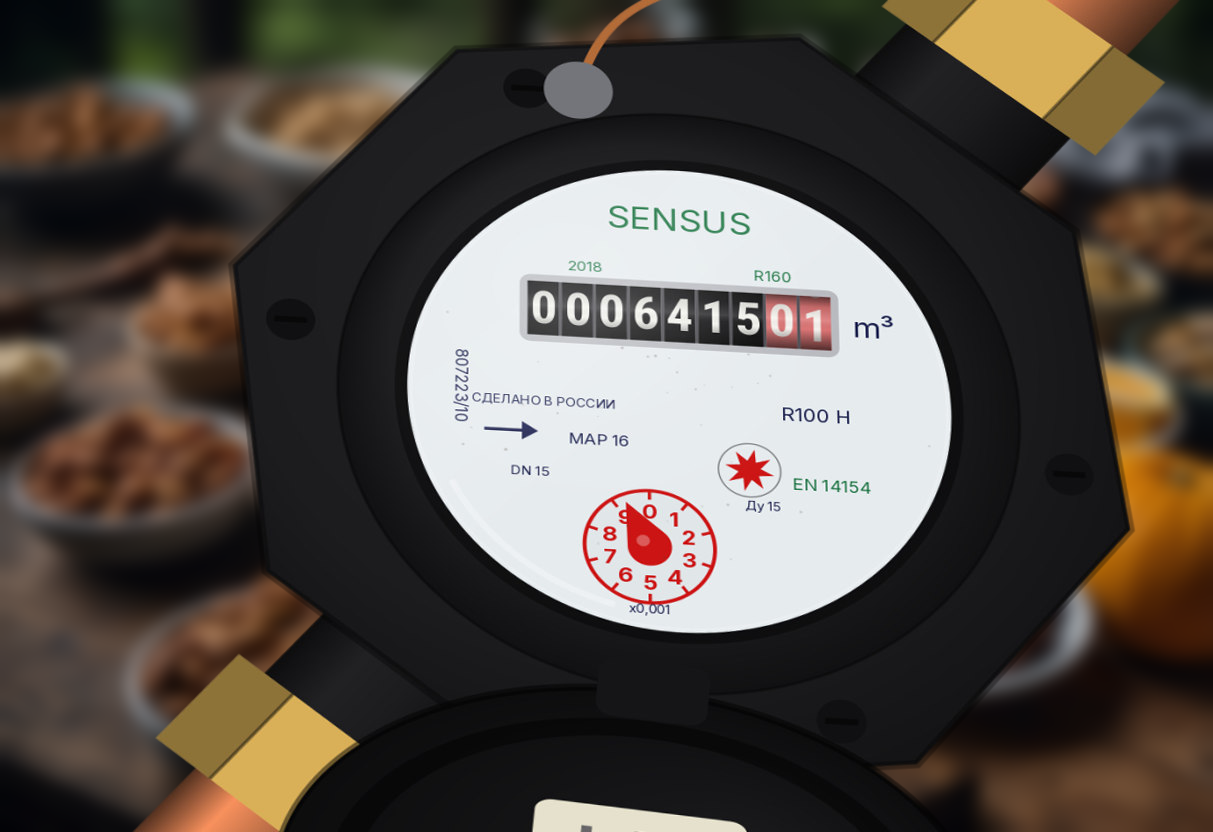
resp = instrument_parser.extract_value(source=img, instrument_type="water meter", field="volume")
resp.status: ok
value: 6415.009 m³
